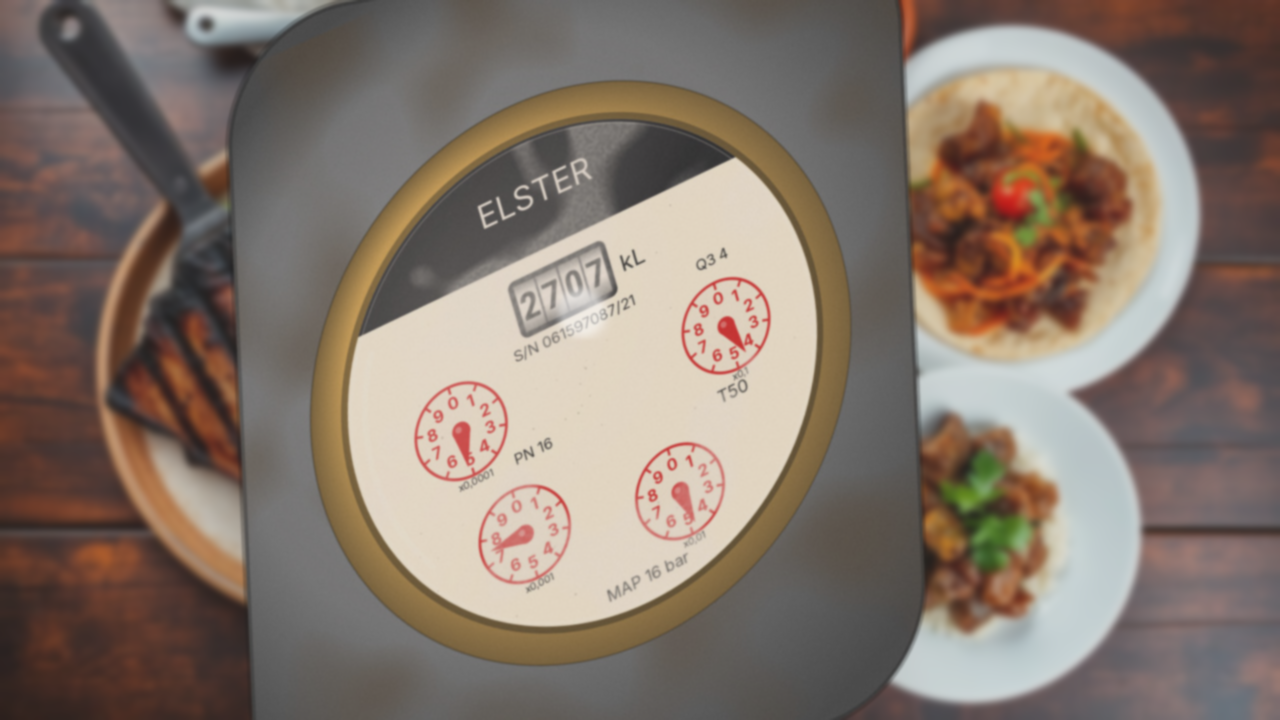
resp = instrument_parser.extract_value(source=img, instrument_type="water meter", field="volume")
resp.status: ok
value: 2707.4475 kL
